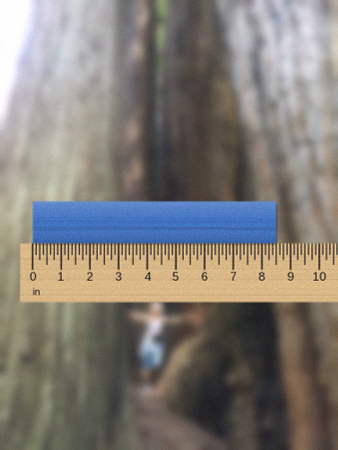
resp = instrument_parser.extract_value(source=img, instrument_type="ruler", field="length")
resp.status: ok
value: 8.5 in
